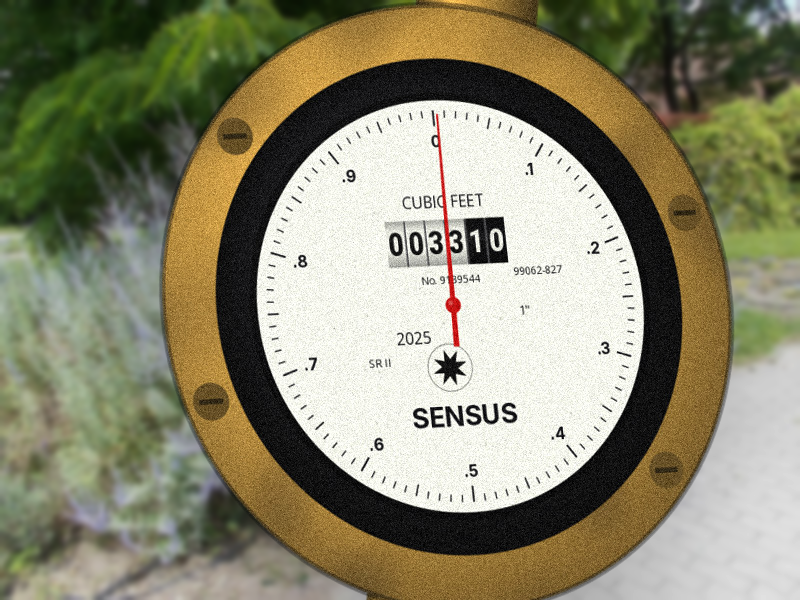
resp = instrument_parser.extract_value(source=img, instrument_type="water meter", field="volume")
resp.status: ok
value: 3310.00 ft³
